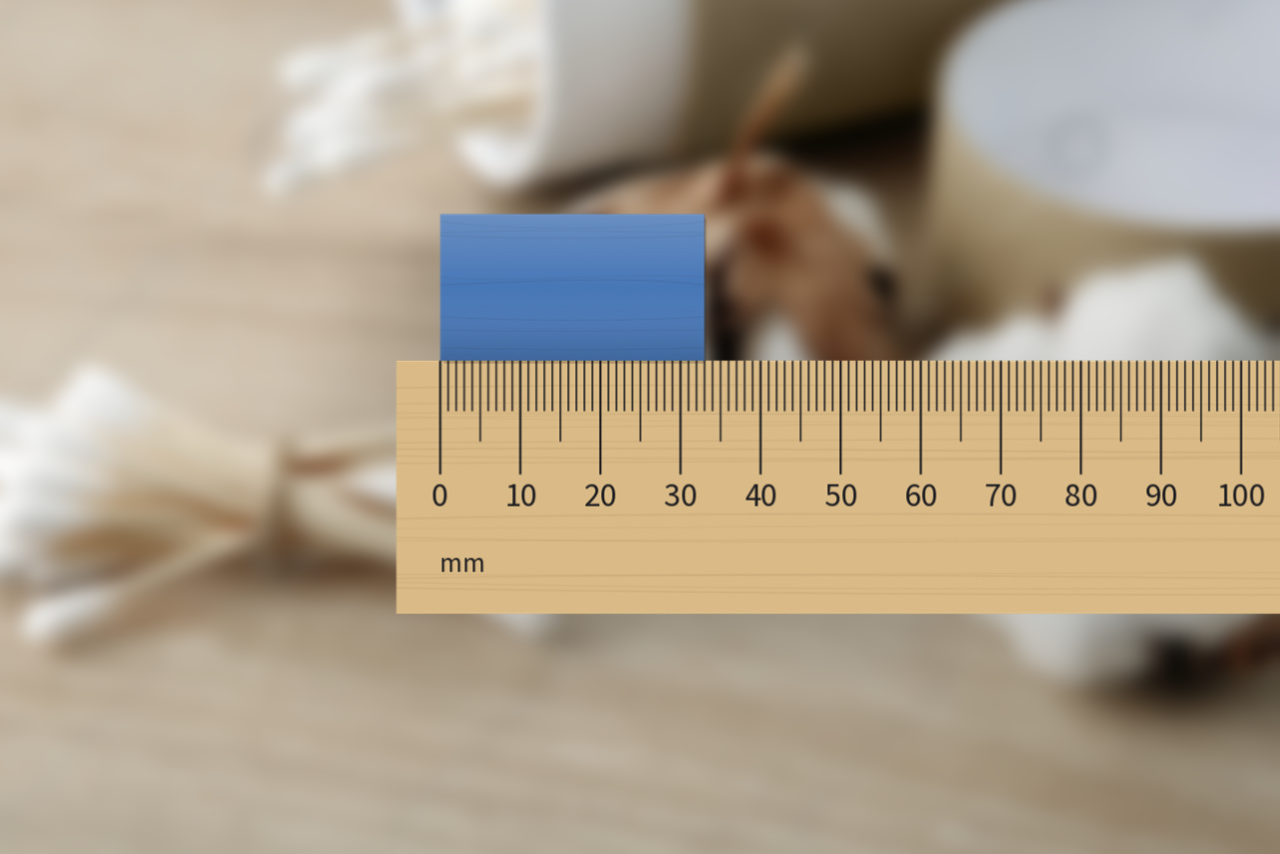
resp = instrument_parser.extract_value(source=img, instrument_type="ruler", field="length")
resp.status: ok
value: 33 mm
